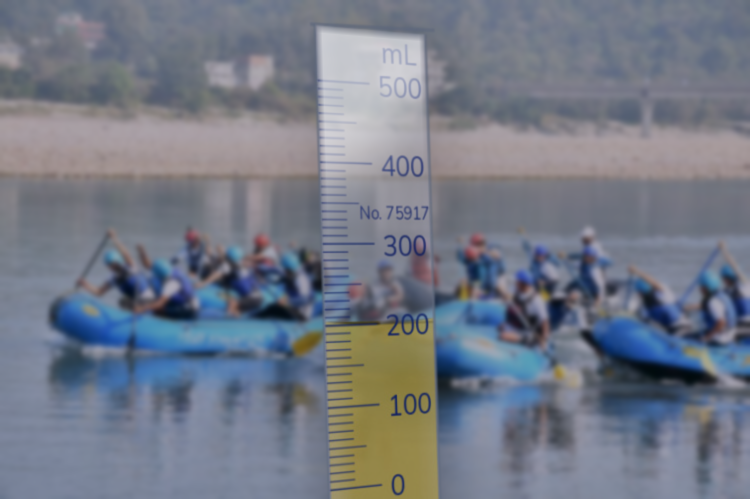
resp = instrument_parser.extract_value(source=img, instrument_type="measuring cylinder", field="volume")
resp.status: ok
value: 200 mL
